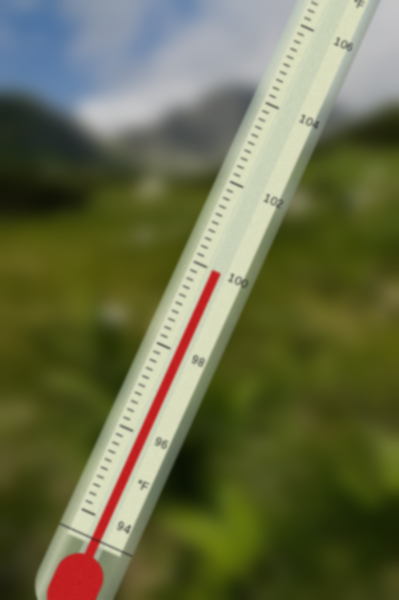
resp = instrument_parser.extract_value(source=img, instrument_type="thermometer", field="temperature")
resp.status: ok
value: 100 °F
